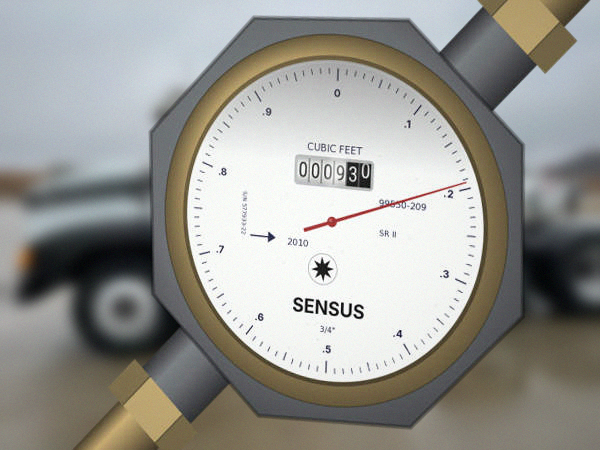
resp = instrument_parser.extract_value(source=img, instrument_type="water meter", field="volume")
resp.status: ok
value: 930.19 ft³
